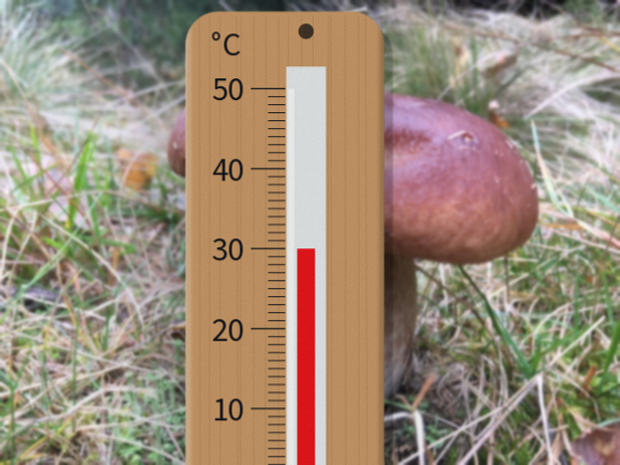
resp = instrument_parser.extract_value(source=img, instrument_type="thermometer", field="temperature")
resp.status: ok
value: 30 °C
